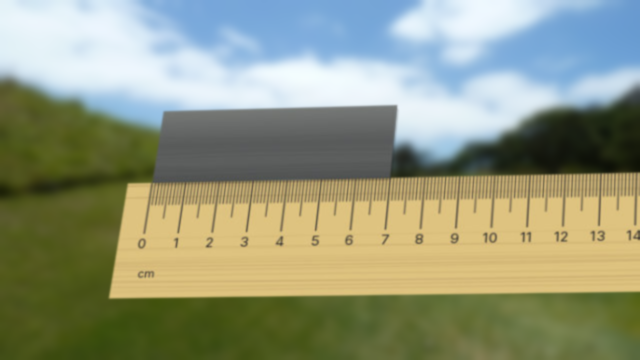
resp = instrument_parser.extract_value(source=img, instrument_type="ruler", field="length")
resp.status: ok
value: 7 cm
